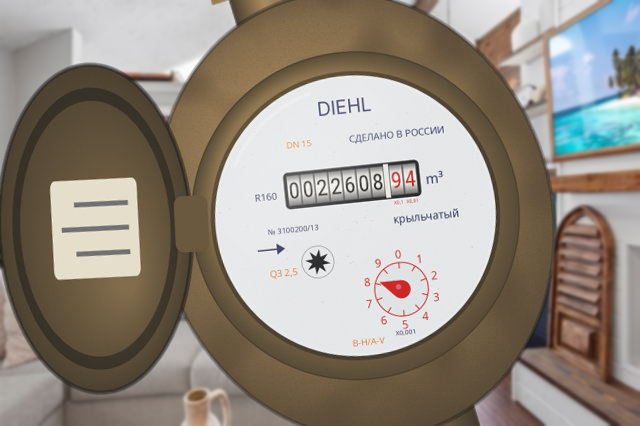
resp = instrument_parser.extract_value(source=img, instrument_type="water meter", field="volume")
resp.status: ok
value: 22608.948 m³
